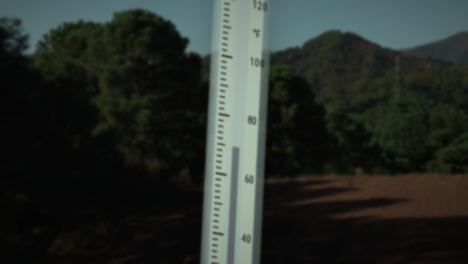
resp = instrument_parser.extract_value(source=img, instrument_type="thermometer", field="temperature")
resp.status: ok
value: 70 °F
